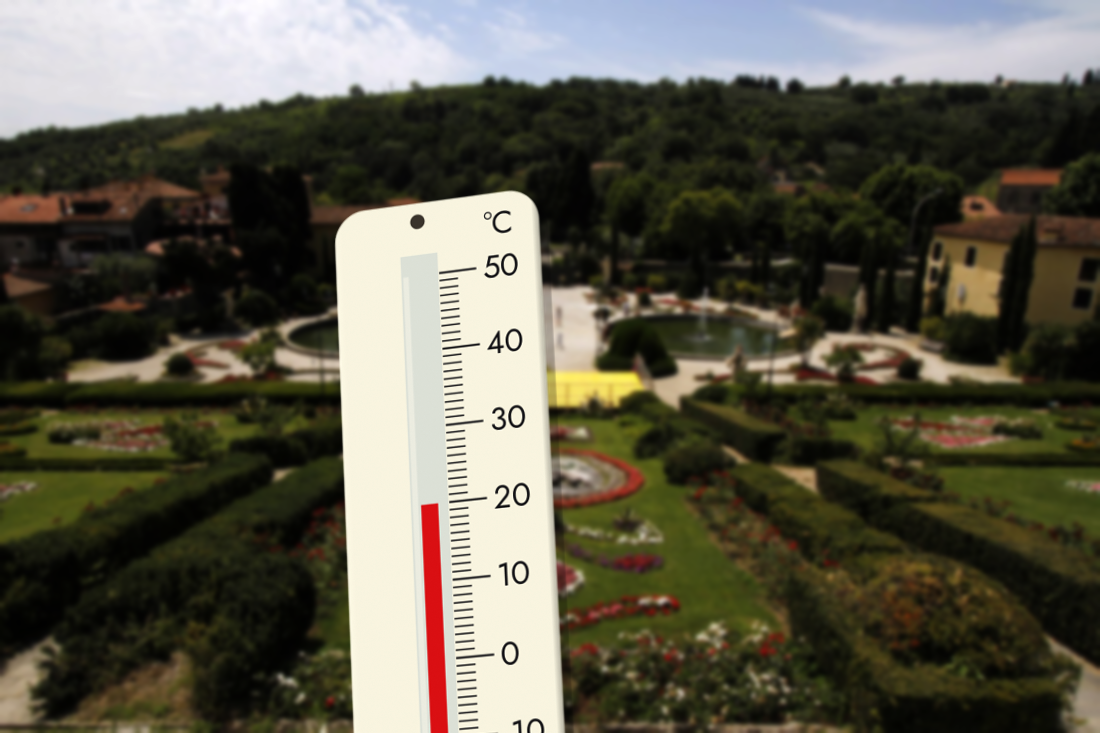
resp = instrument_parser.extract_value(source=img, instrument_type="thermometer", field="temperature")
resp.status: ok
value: 20 °C
